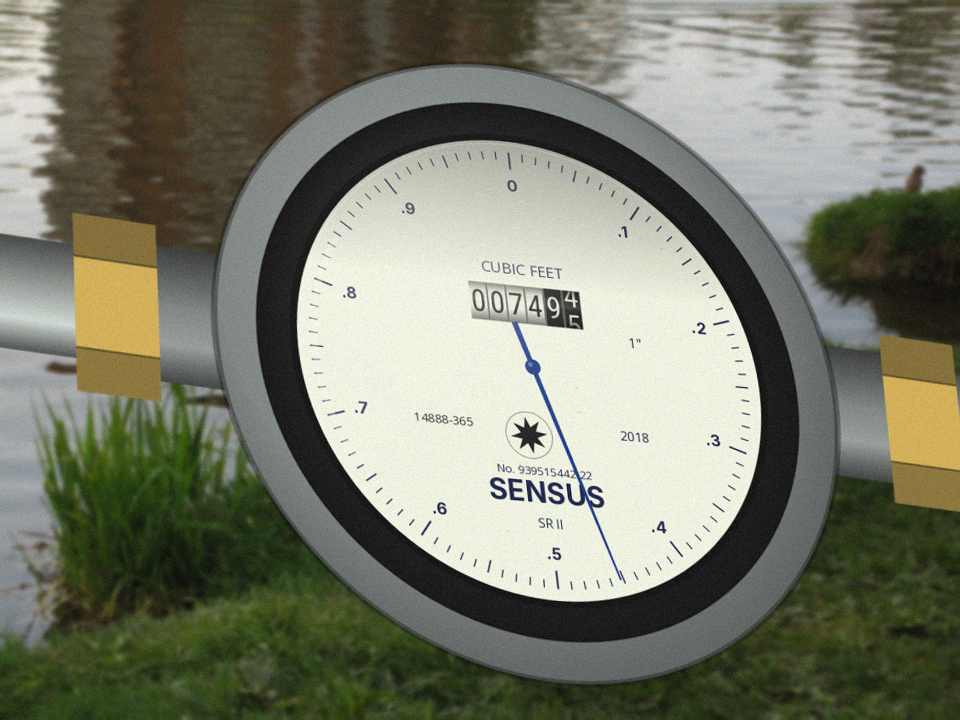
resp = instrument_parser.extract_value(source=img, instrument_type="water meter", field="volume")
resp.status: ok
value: 7494.45 ft³
